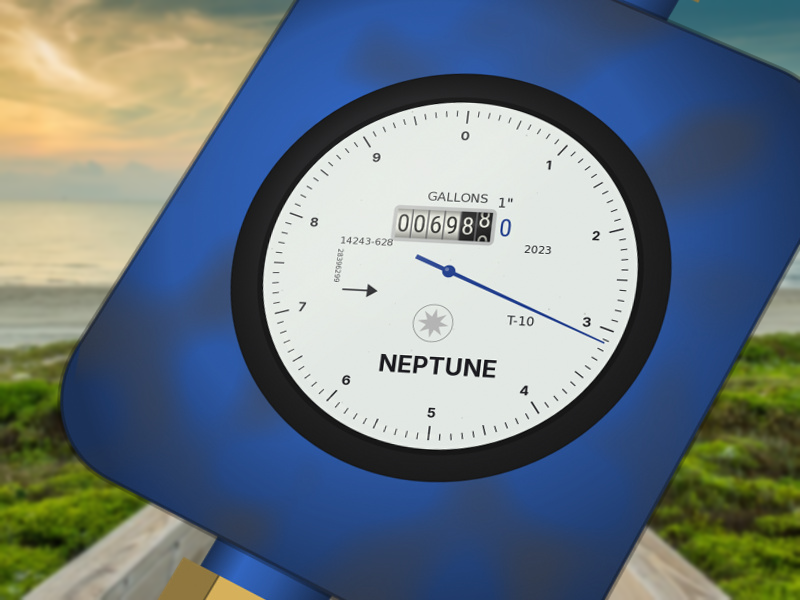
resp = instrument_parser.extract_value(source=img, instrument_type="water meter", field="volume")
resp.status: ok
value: 69883.1 gal
